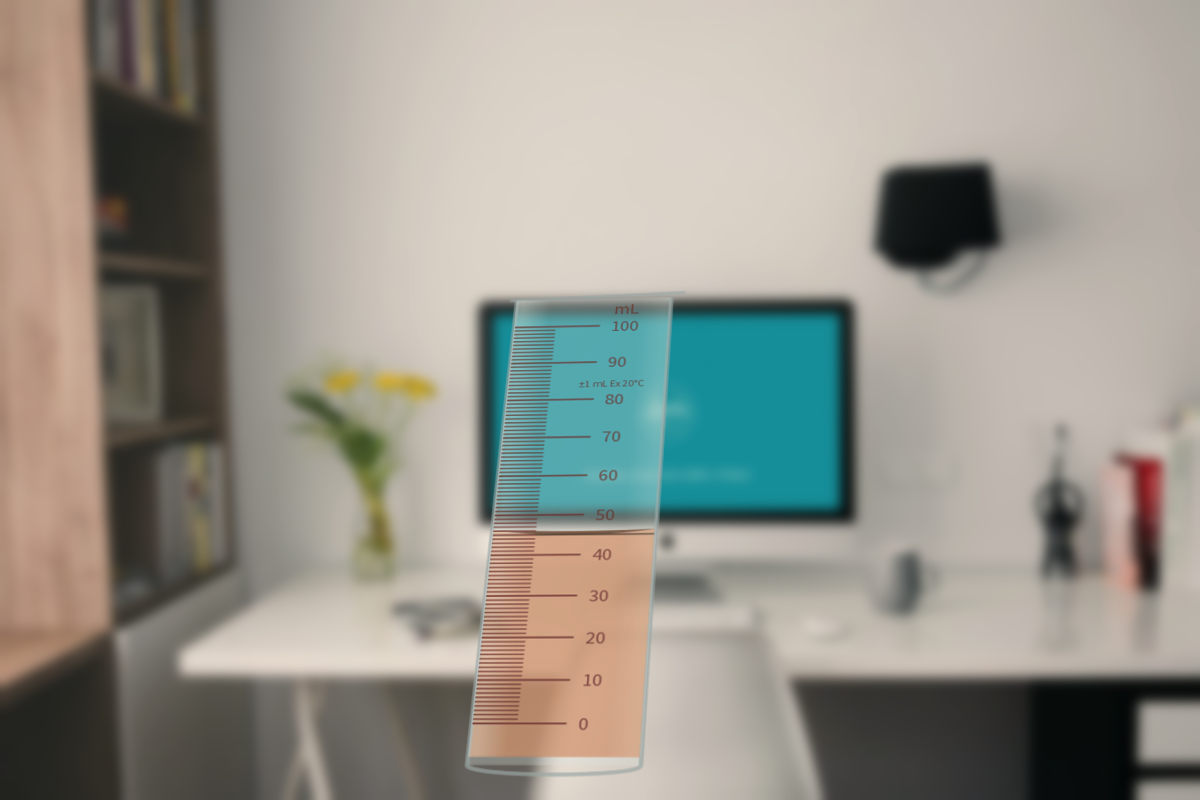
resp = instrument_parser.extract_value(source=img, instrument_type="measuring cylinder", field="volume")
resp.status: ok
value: 45 mL
